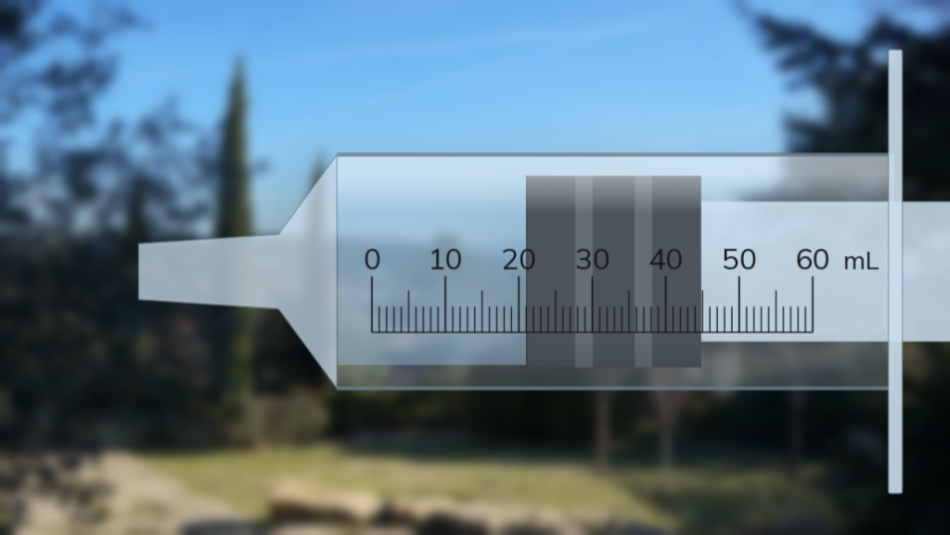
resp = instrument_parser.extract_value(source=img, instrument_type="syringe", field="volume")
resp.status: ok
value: 21 mL
